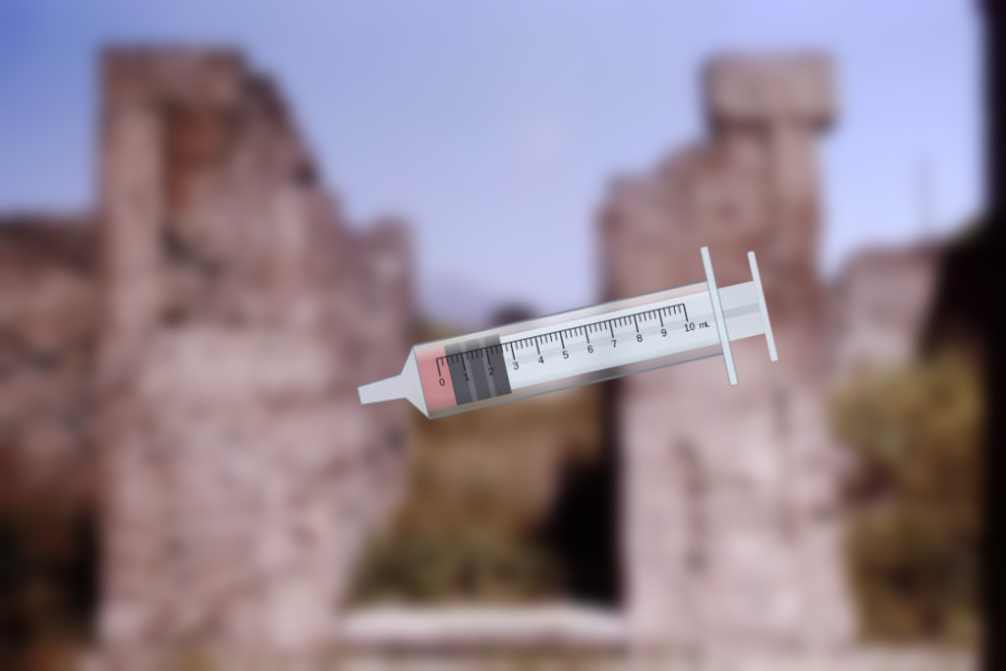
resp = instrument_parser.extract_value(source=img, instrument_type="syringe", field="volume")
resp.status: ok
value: 0.4 mL
